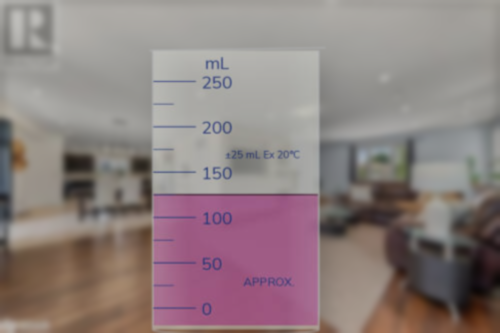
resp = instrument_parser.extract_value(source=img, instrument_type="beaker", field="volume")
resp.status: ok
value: 125 mL
